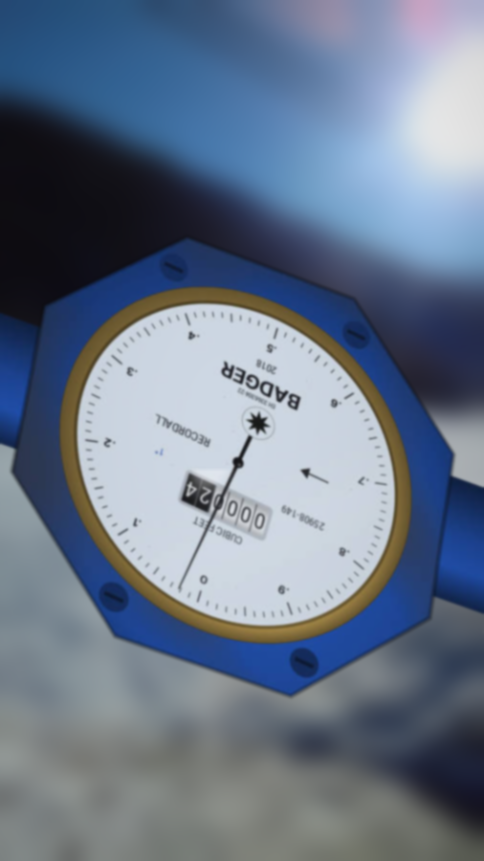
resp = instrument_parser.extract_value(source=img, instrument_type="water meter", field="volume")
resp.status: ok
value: 24.02 ft³
